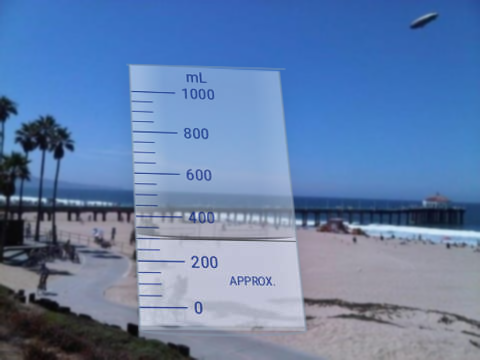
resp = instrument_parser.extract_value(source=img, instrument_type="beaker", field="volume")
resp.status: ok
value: 300 mL
